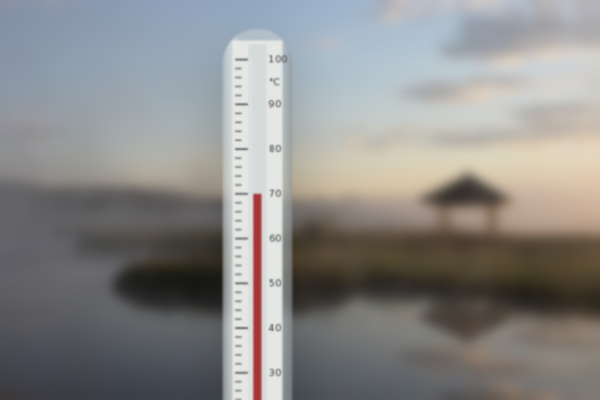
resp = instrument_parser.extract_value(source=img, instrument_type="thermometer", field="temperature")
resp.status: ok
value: 70 °C
